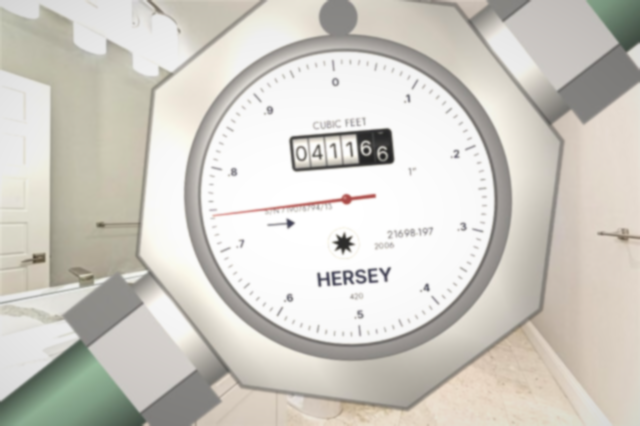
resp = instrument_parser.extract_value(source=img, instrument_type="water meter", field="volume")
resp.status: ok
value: 41165.74 ft³
